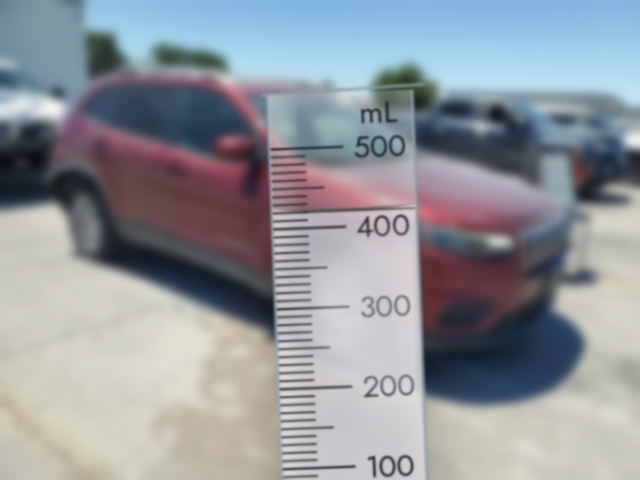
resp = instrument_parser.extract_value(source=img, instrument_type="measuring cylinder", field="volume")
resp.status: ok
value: 420 mL
